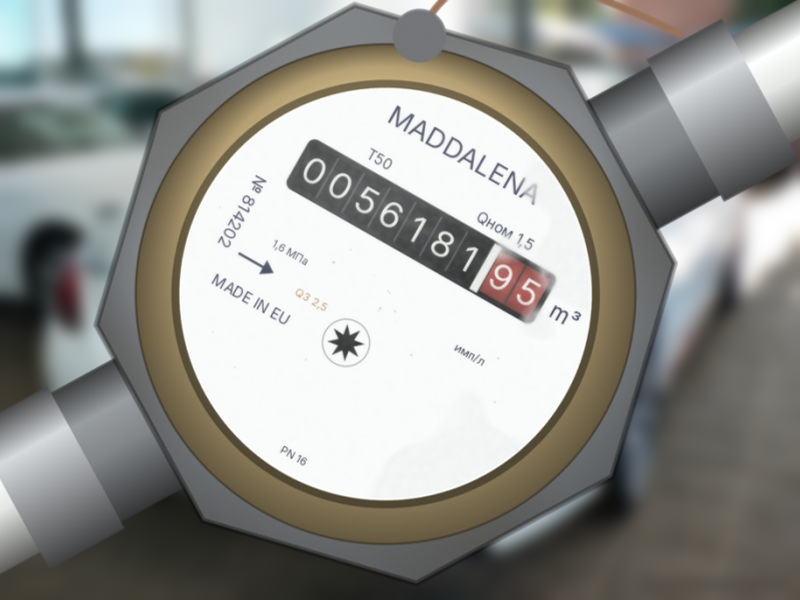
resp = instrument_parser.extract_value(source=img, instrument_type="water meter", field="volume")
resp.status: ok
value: 56181.95 m³
